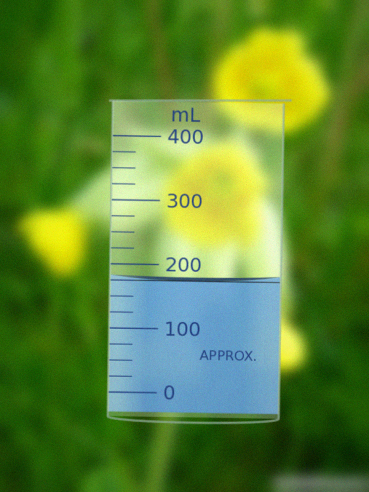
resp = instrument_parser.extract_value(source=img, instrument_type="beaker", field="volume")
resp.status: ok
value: 175 mL
